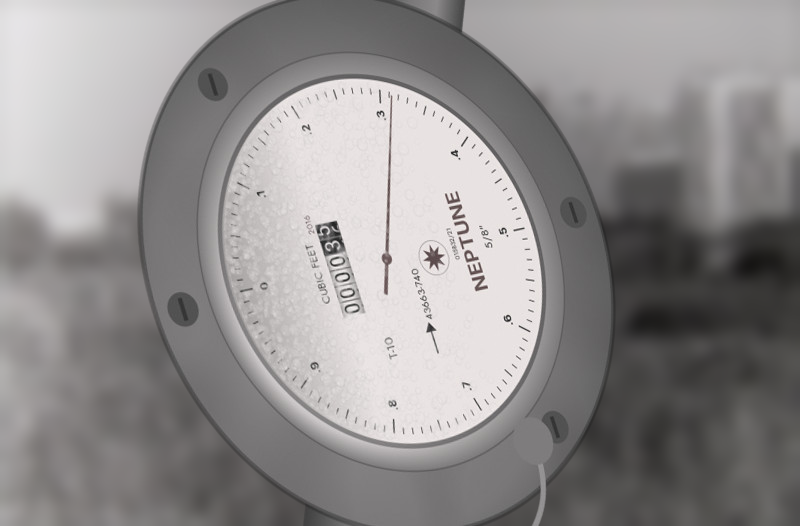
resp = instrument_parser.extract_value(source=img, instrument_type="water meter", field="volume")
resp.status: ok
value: 35.31 ft³
